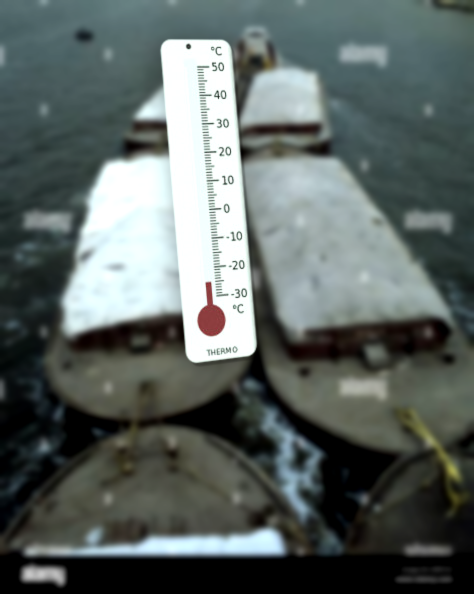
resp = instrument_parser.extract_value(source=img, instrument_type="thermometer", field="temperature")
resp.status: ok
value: -25 °C
